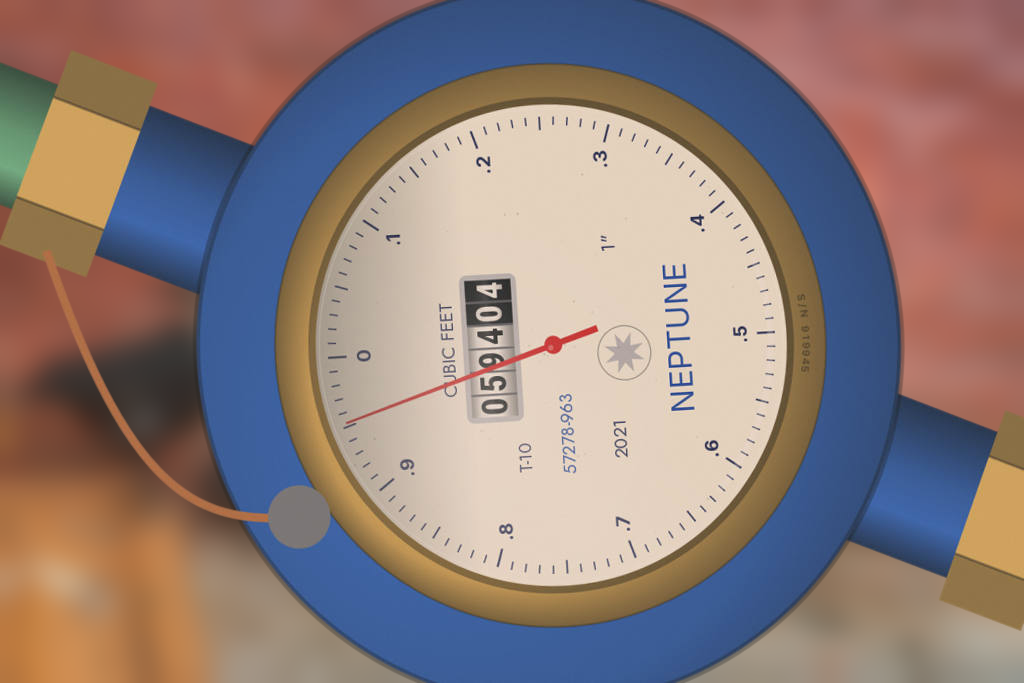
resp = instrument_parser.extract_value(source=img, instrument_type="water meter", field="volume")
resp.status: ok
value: 59403.95 ft³
